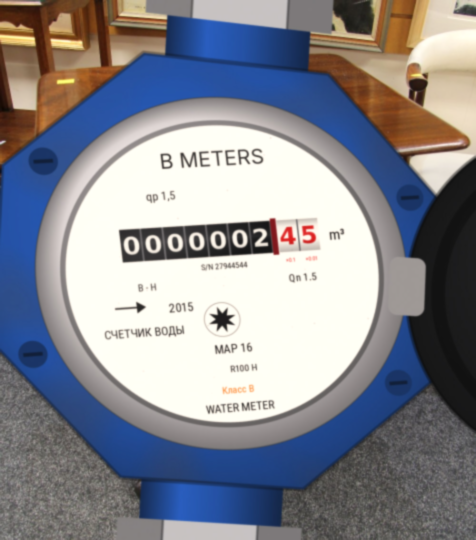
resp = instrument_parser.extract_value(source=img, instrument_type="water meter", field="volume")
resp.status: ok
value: 2.45 m³
